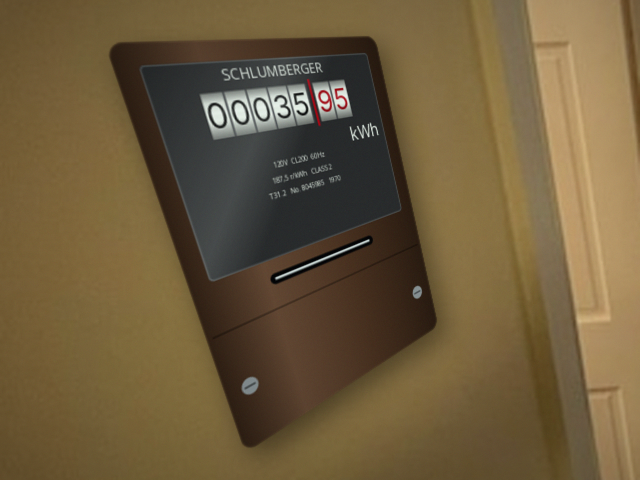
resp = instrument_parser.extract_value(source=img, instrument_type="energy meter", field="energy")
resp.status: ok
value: 35.95 kWh
